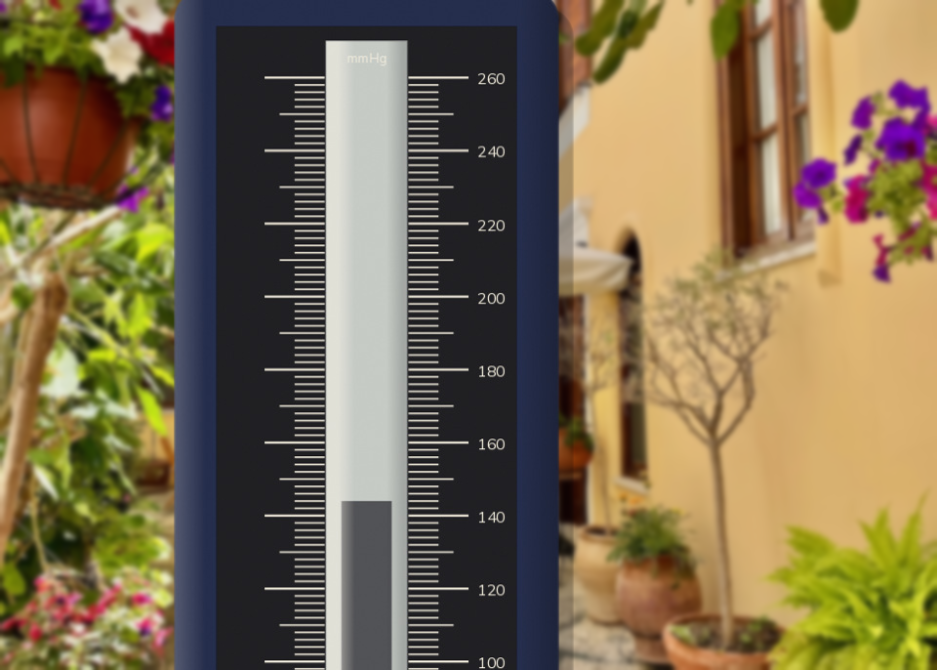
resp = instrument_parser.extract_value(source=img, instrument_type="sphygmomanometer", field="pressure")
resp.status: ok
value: 144 mmHg
